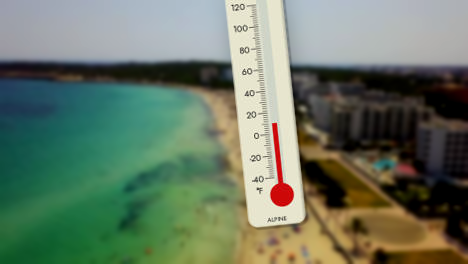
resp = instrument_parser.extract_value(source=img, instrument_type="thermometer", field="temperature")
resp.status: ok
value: 10 °F
